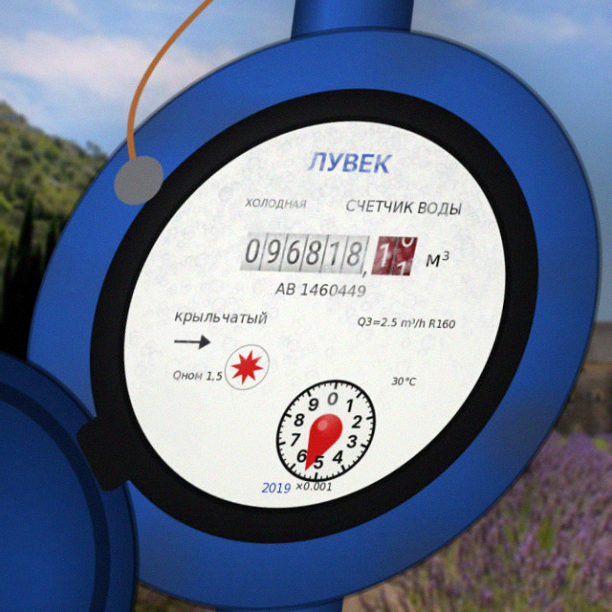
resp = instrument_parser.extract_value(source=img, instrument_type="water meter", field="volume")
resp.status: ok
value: 96818.105 m³
